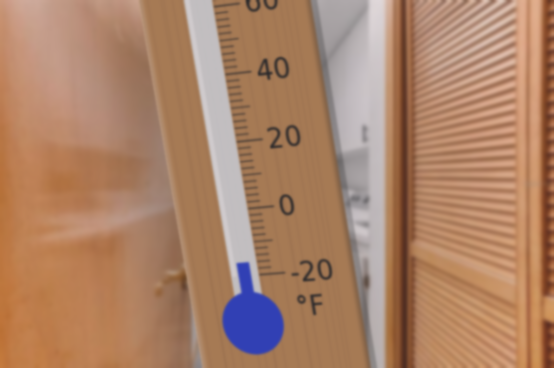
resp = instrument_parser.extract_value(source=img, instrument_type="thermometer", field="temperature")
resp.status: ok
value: -16 °F
